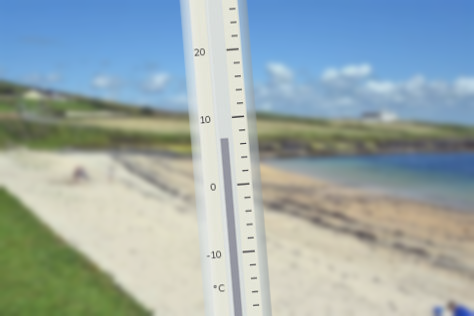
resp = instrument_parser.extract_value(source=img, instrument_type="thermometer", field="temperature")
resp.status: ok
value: 7 °C
